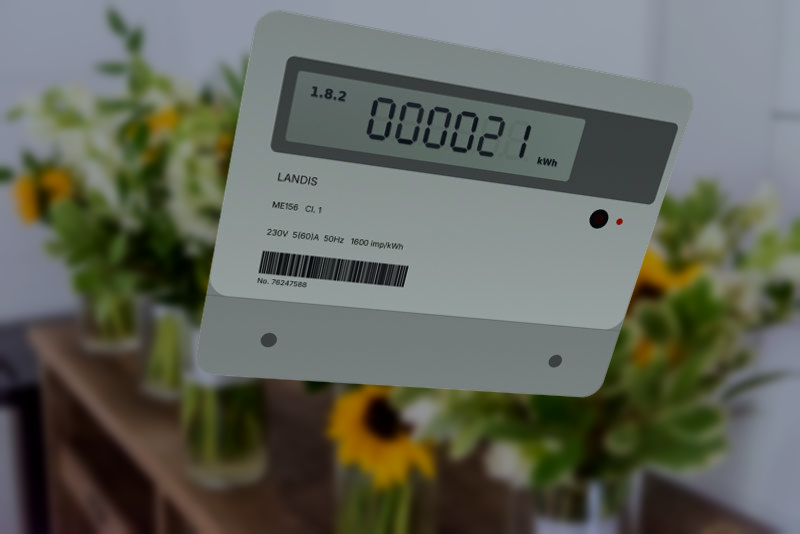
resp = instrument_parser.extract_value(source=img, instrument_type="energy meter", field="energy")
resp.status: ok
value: 21 kWh
